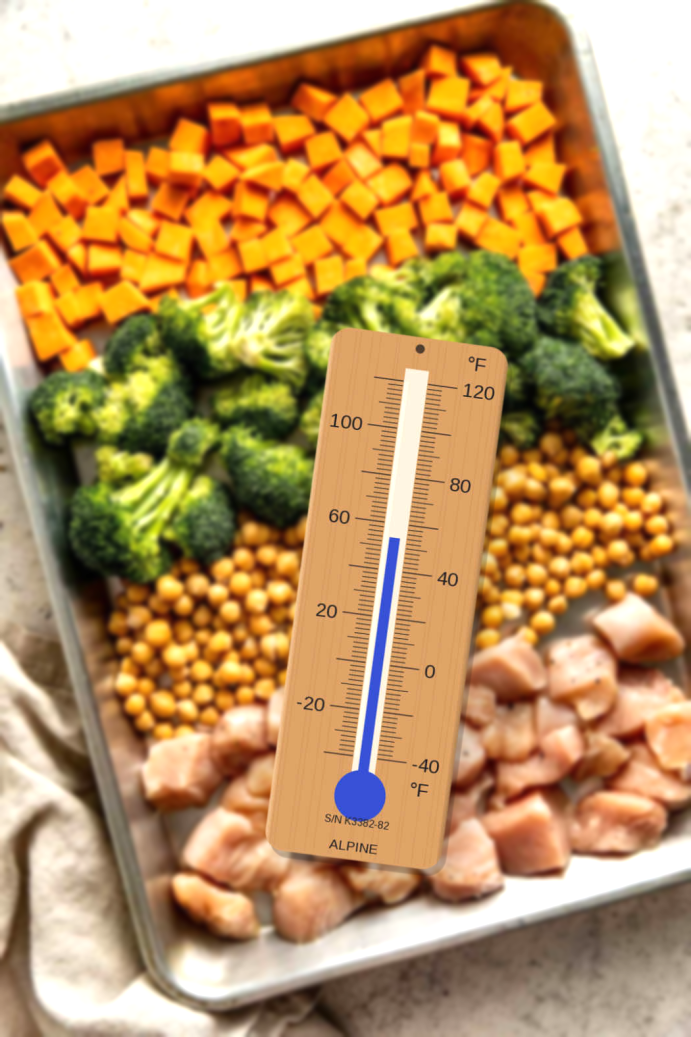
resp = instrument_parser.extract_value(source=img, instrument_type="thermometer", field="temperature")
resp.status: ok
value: 54 °F
